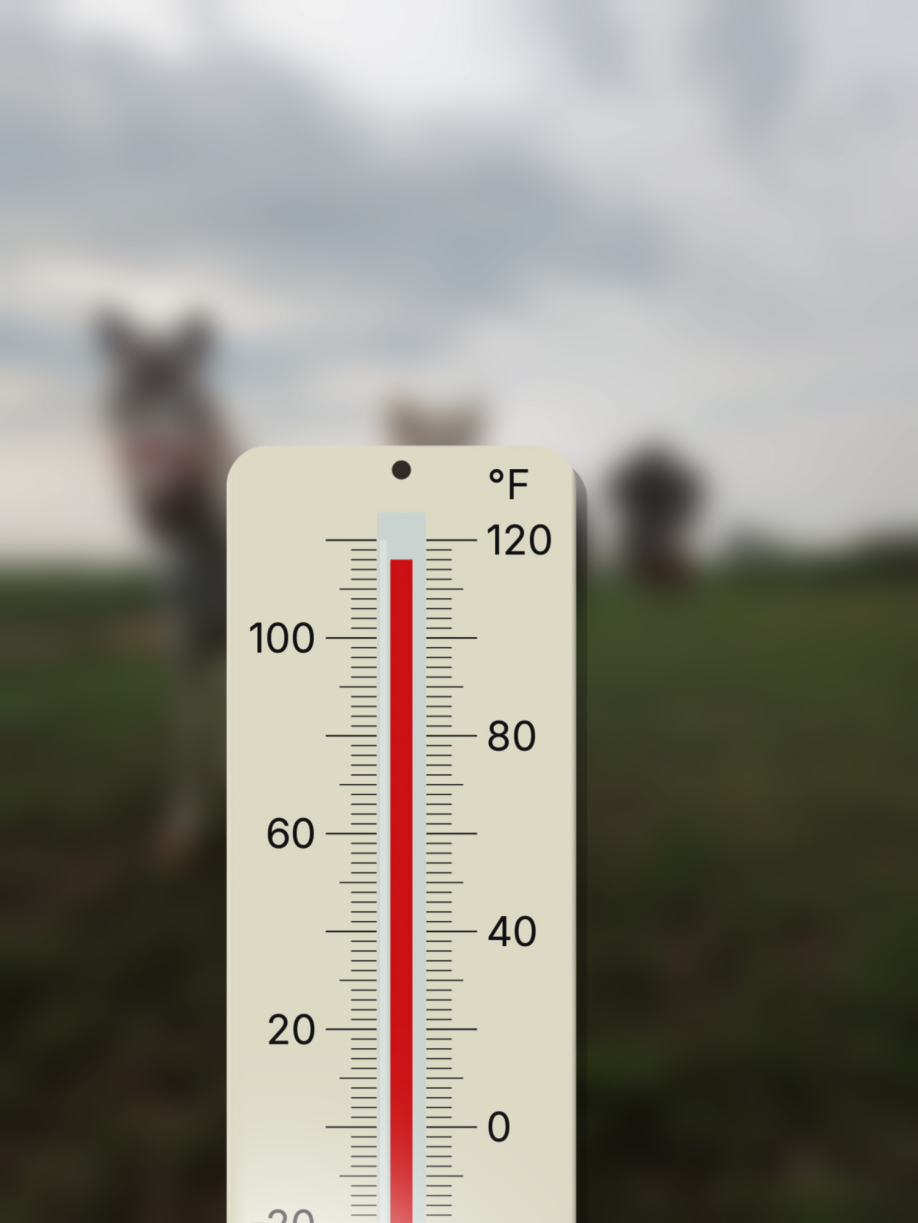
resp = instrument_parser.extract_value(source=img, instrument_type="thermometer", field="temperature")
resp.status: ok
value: 116 °F
